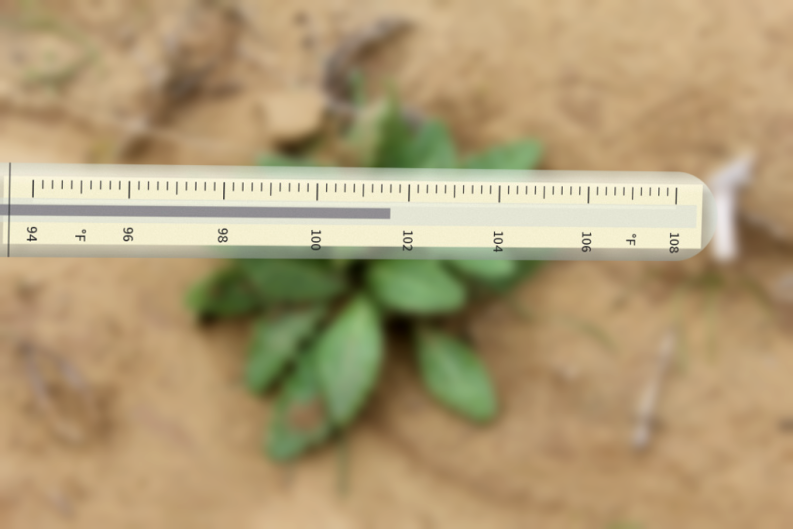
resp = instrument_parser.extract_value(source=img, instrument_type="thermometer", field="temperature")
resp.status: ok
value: 101.6 °F
